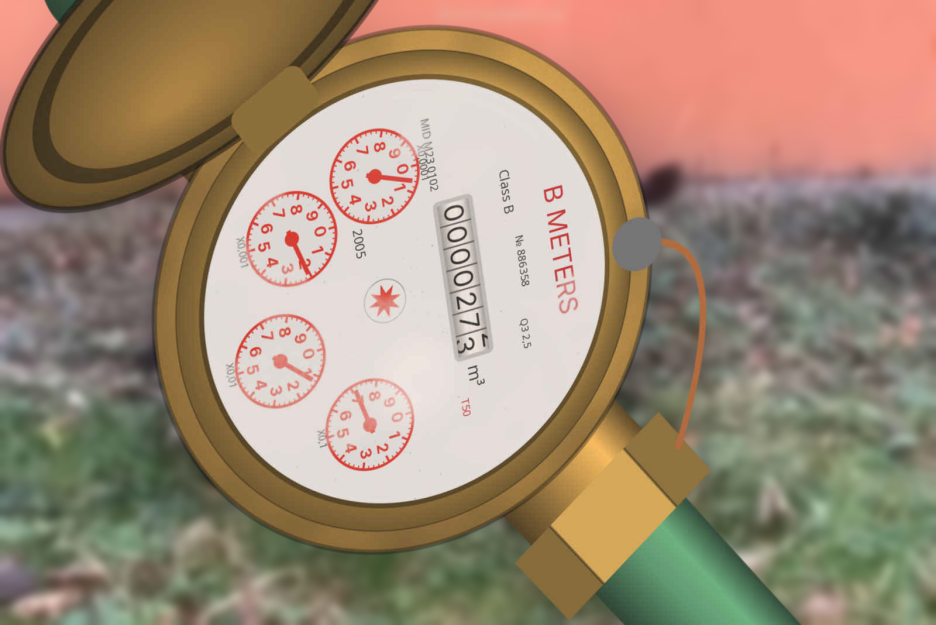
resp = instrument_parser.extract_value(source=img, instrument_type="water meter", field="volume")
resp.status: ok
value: 272.7120 m³
